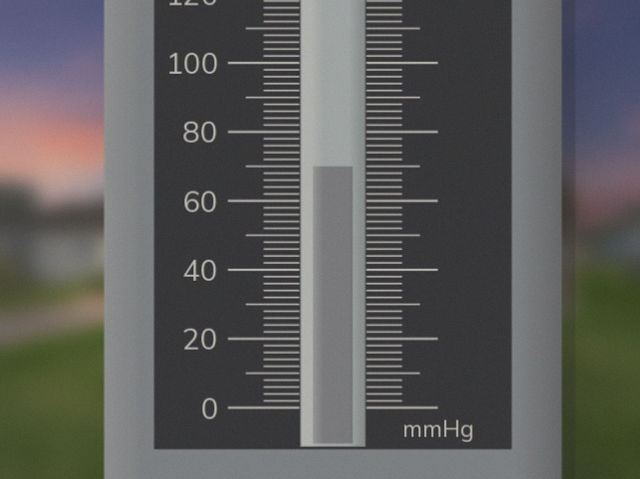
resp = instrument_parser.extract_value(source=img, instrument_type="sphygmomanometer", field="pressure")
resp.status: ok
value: 70 mmHg
